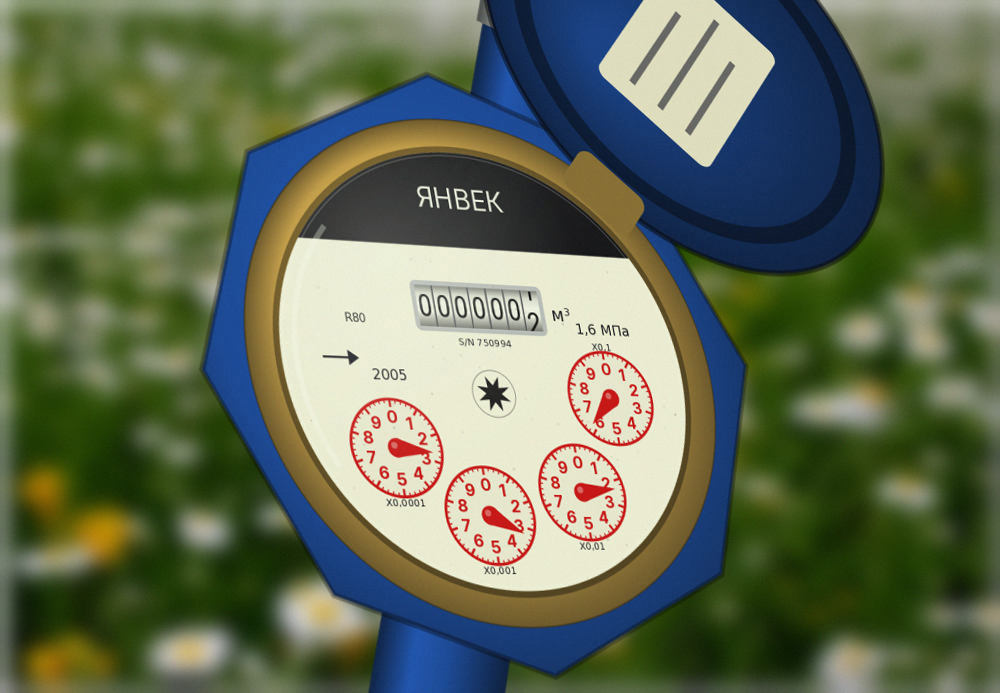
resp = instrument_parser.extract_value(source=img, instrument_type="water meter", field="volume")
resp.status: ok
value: 1.6232 m³
